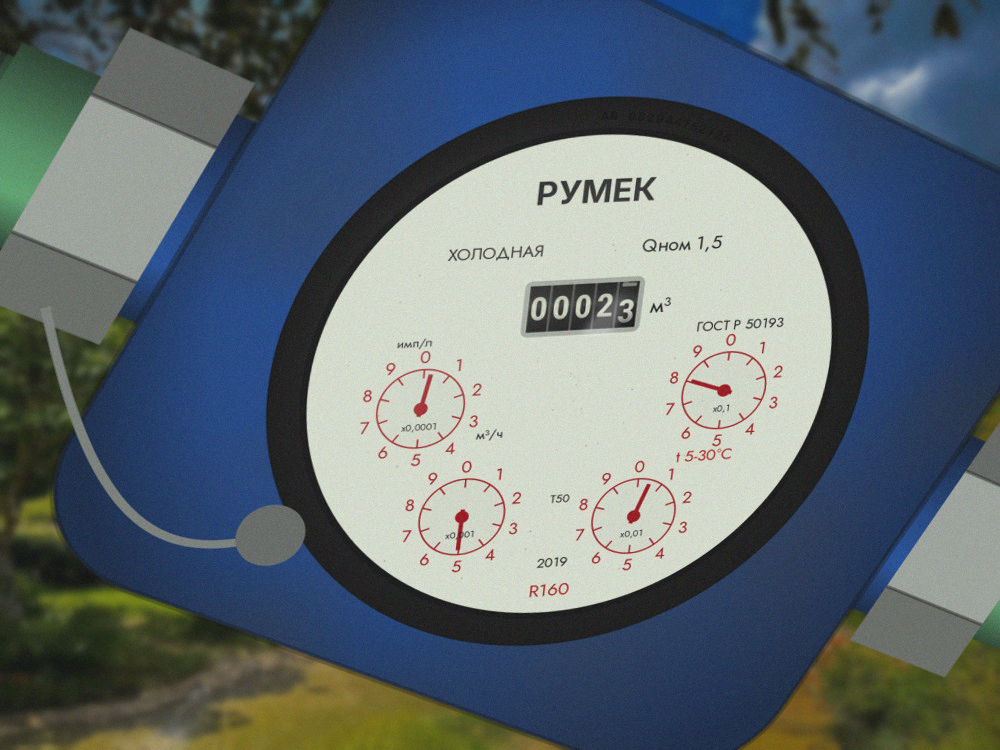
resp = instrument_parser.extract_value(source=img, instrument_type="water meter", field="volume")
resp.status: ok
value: 22.8050 m³
